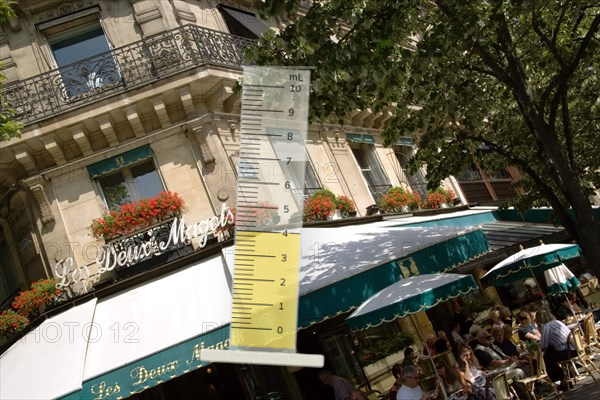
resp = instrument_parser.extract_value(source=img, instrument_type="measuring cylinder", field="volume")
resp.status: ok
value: 4 mL
